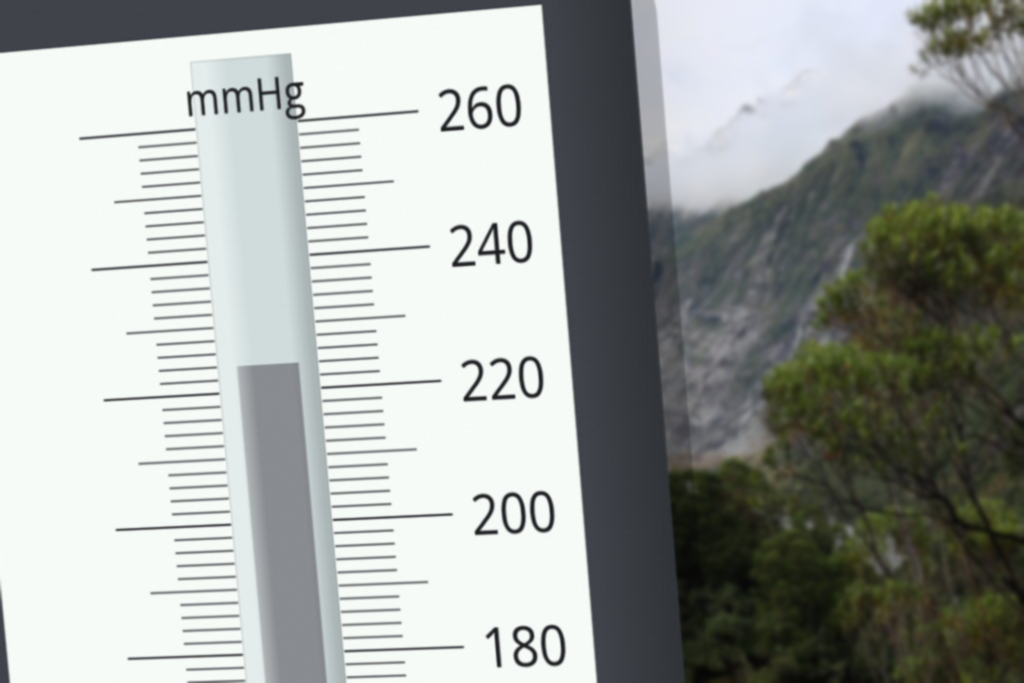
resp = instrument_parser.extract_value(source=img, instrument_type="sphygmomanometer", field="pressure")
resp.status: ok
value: 224 mmHg
